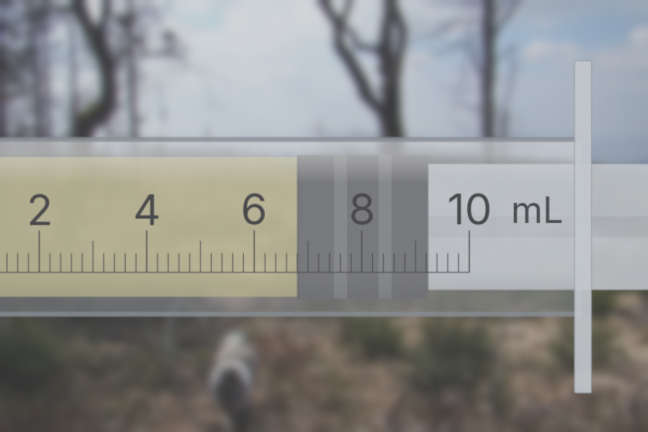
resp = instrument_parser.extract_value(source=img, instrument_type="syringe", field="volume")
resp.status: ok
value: 6.8 mL
